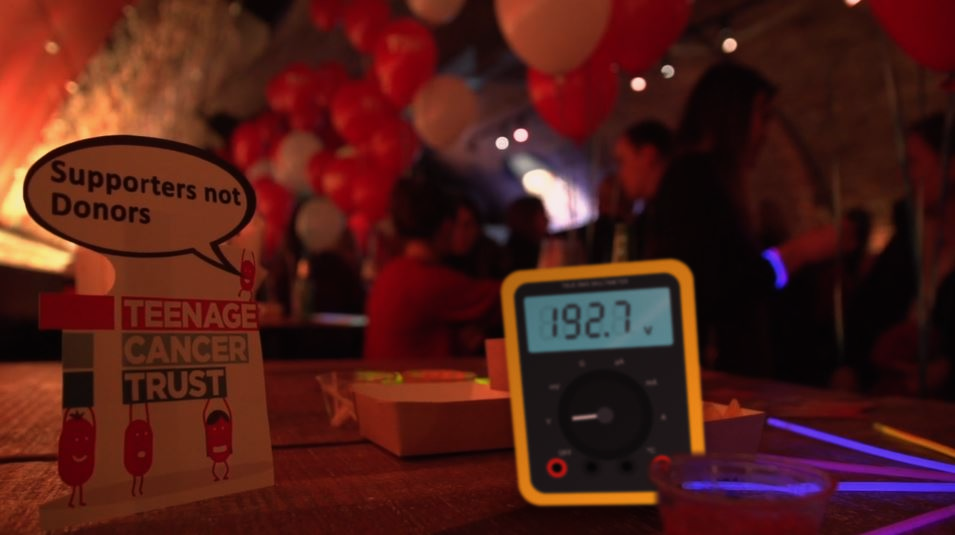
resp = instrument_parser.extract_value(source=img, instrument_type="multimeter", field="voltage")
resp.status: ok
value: 192.7 V
